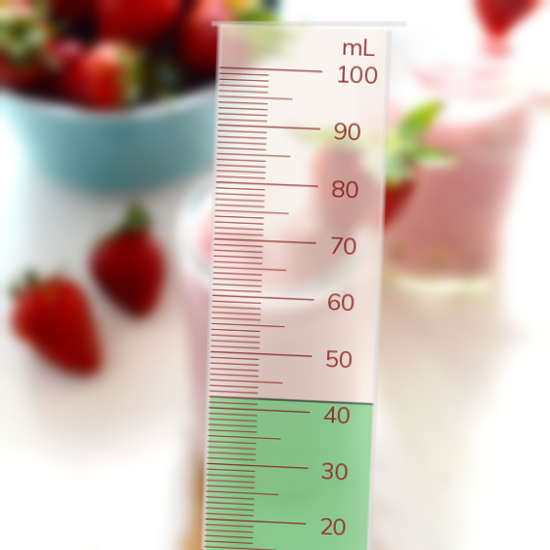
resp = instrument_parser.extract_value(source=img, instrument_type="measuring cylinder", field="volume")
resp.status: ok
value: 42 mL
